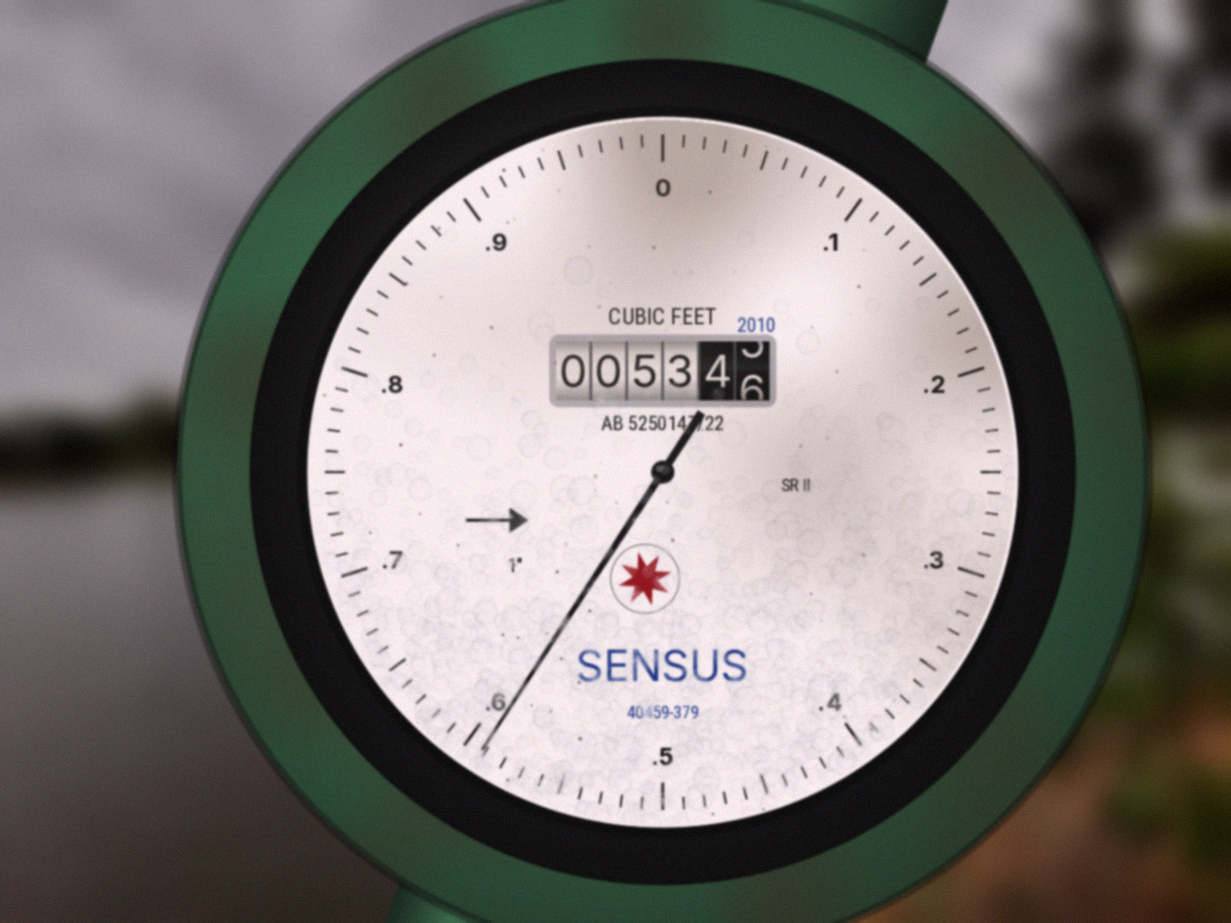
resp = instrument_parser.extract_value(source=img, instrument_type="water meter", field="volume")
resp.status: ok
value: 5345.59 ft³
